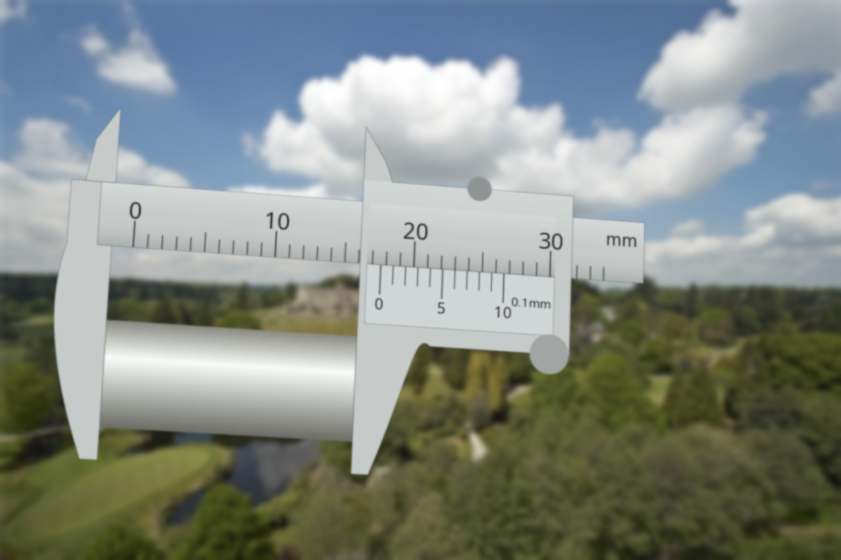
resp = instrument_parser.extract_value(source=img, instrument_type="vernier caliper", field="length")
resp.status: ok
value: 17.6 mm
